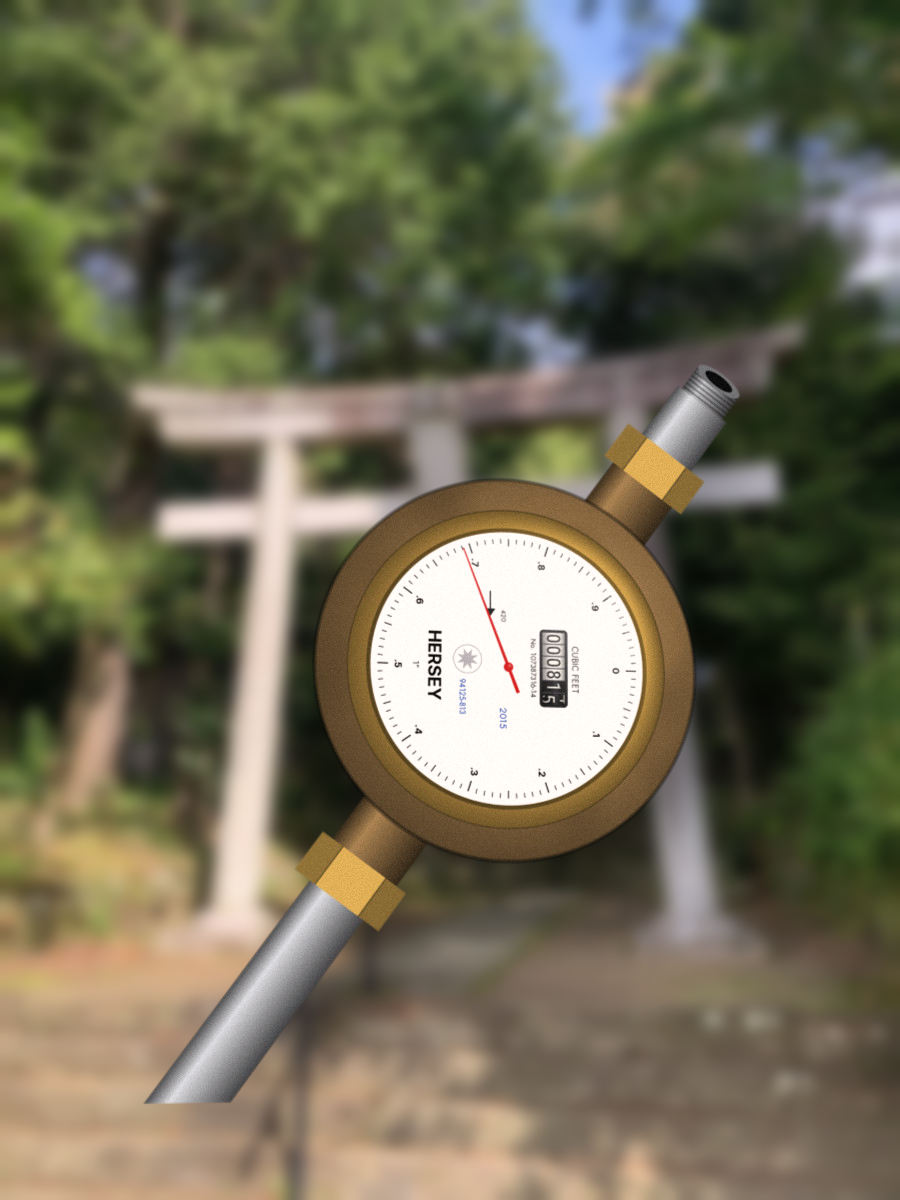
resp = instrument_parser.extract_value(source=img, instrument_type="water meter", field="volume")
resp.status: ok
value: 814.69 ft³
